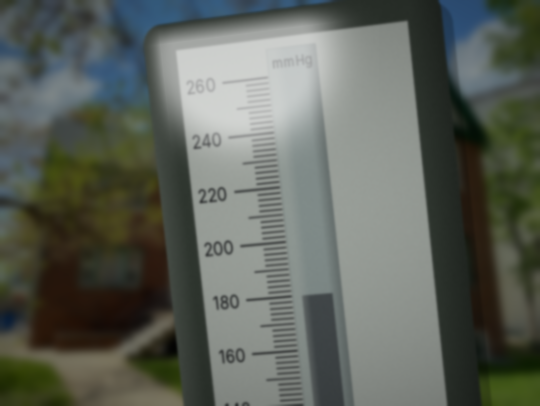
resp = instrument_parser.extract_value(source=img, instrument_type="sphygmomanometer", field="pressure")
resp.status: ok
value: 180 mmHg
